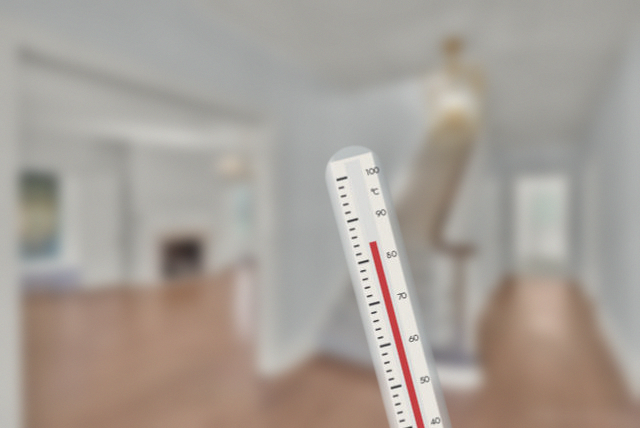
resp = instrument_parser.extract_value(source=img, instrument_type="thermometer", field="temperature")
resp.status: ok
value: 84 °C
